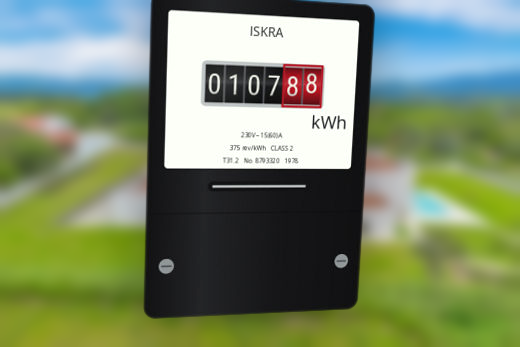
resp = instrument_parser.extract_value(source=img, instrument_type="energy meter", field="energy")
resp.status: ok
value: 107.88 kWh
